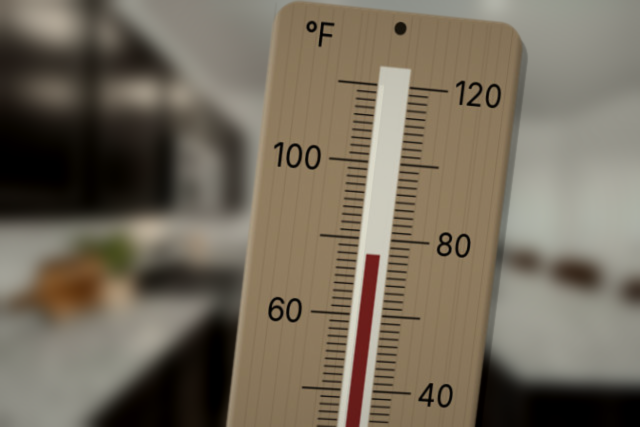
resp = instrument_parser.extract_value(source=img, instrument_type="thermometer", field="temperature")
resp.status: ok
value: 76 °F
